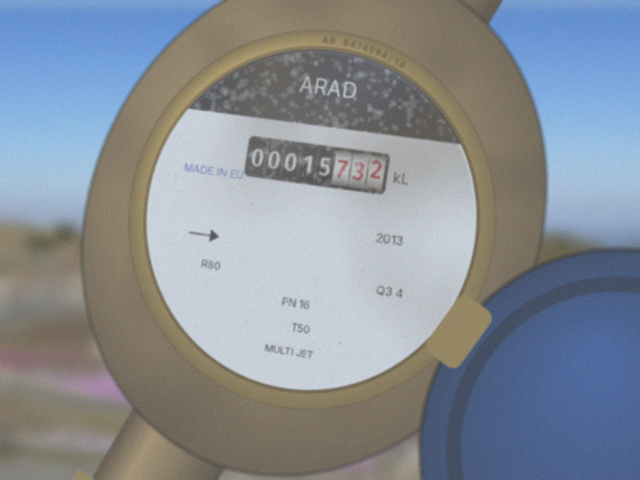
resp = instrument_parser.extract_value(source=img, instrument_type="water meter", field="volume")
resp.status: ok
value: 15.732 kL
